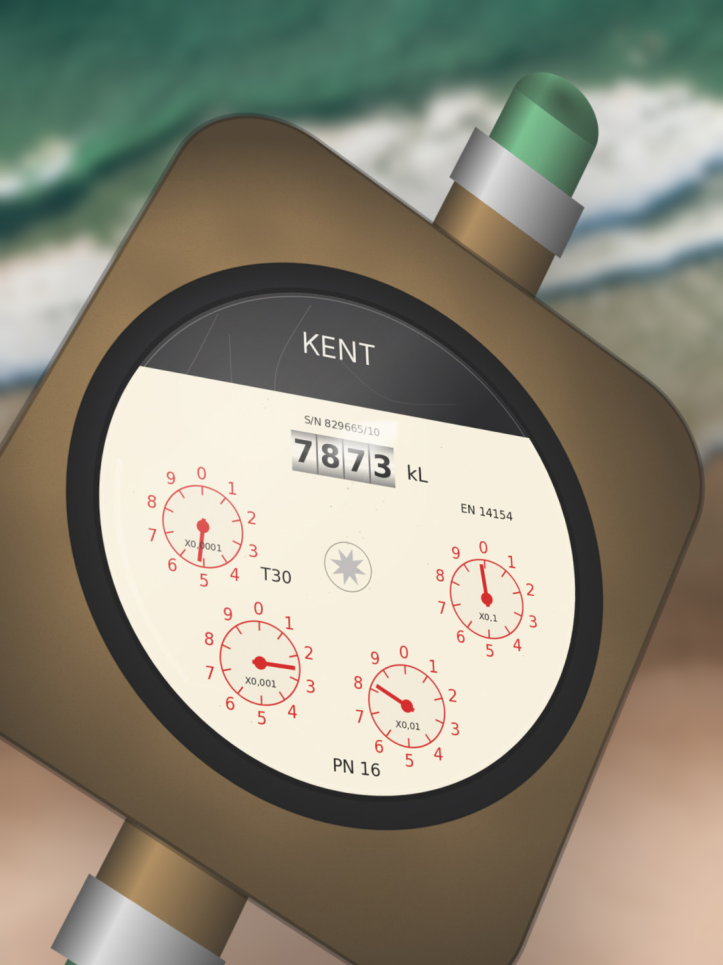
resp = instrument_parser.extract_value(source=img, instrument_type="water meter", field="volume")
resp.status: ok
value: 7872.9825 kL
